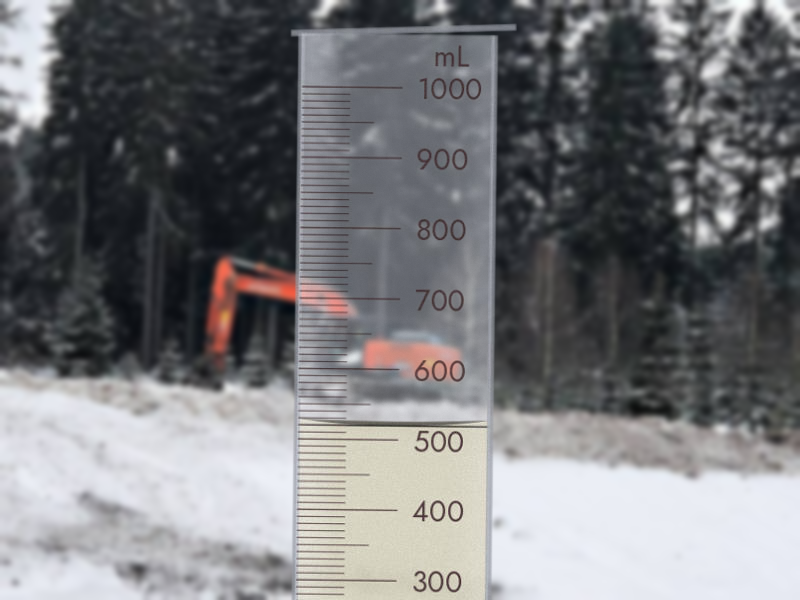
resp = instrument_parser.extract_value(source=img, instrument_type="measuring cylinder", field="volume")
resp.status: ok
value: 520 mL
